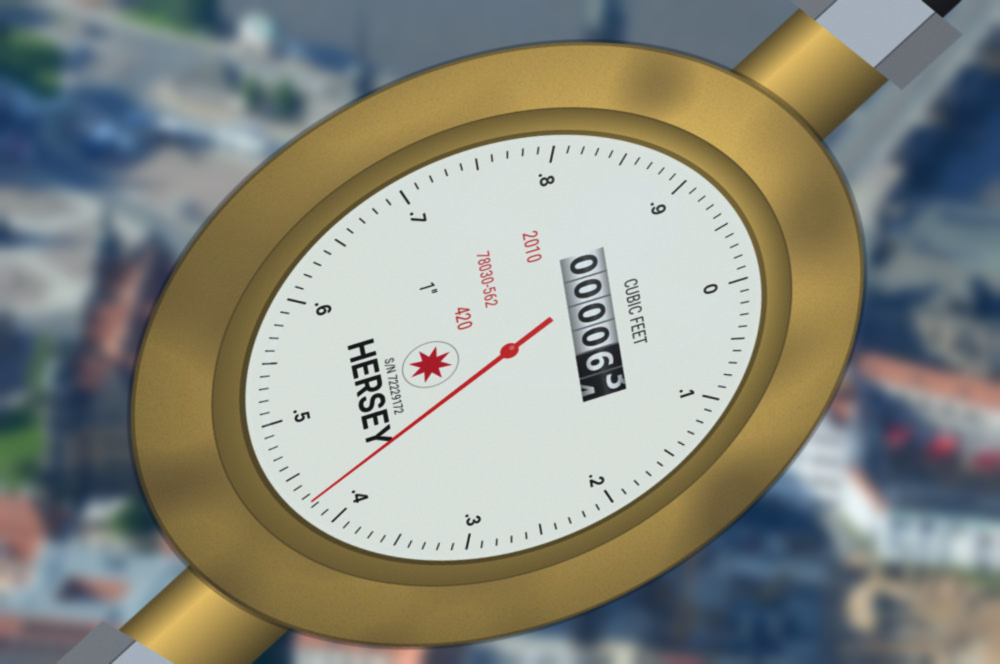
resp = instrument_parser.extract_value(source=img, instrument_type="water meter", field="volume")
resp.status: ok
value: 63.42 ft³
